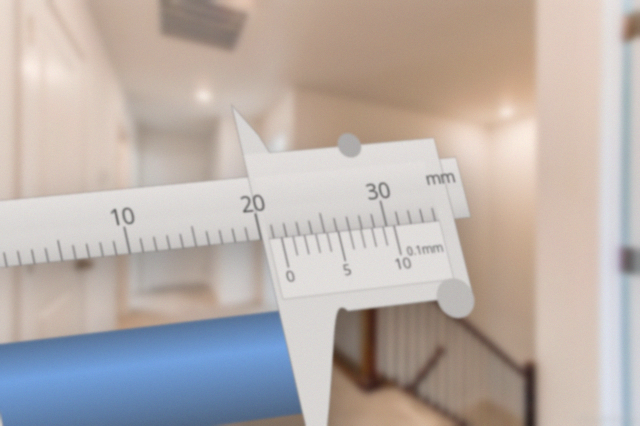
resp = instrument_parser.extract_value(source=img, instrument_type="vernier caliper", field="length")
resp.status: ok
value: 21.6 mm
